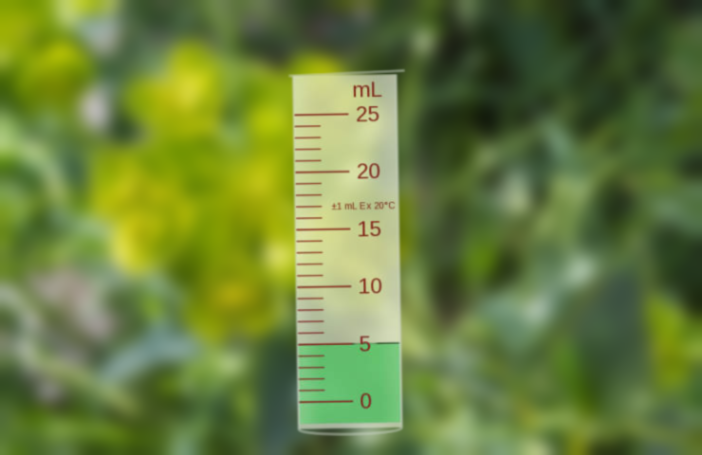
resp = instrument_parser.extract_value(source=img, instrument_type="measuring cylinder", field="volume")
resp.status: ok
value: 5 mL
